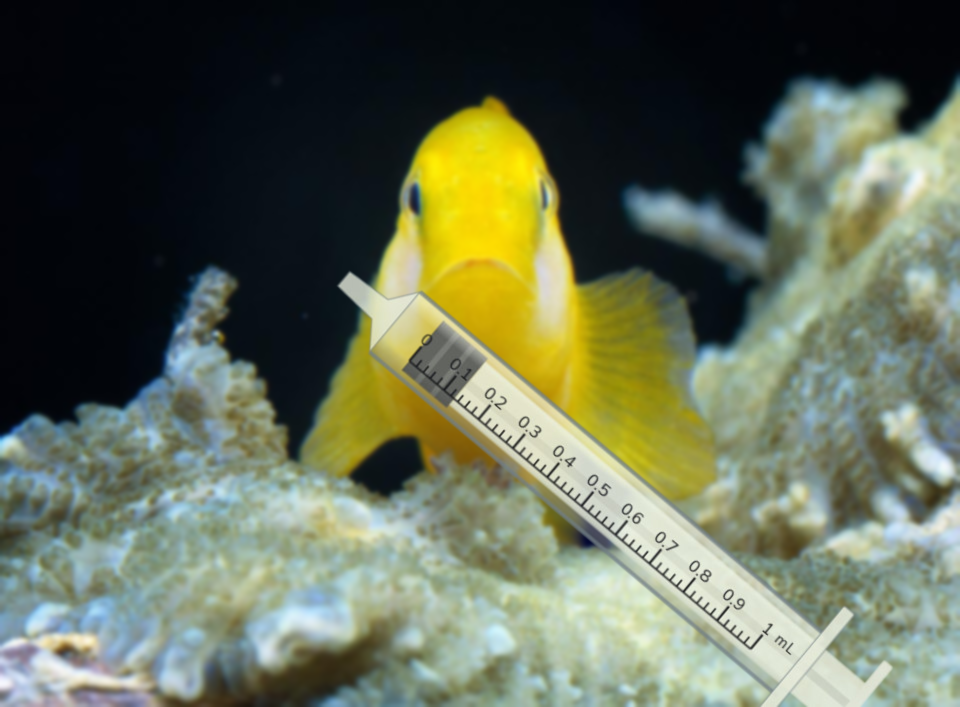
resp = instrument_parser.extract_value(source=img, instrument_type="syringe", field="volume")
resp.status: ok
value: 0 mL
